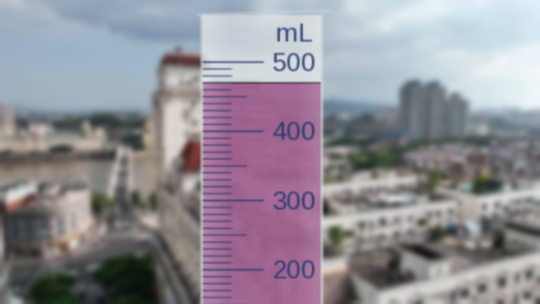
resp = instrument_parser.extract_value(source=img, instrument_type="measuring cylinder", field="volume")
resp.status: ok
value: 470 mL
